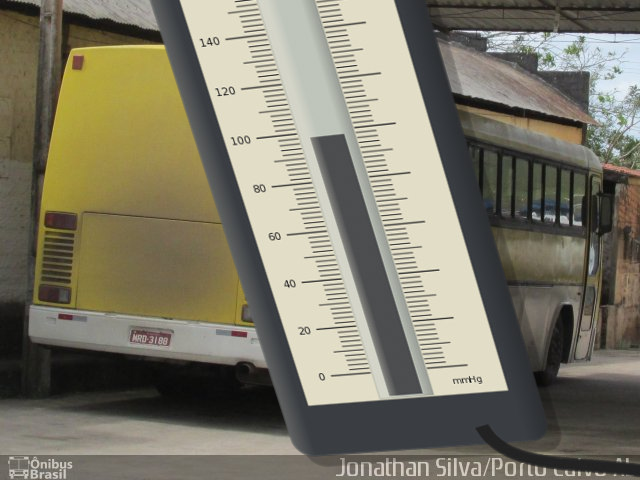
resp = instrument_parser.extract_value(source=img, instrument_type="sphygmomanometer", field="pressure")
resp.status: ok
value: 98 mmHg
